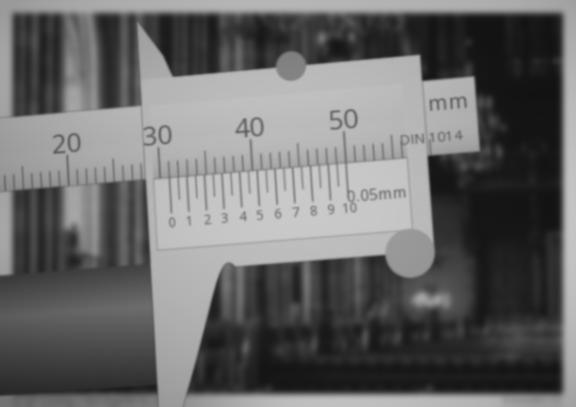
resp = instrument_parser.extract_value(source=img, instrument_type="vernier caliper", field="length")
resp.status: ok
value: 31.0 mm
